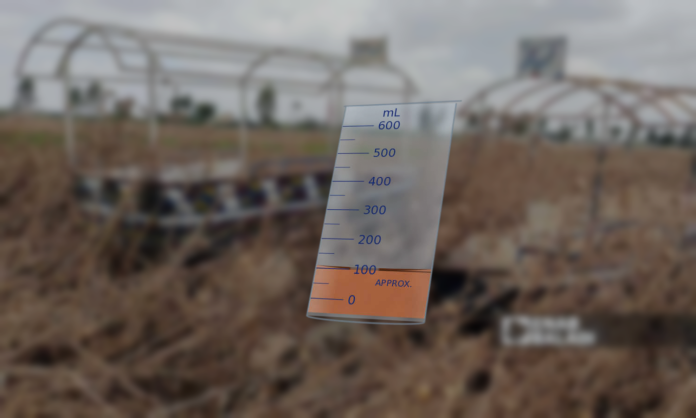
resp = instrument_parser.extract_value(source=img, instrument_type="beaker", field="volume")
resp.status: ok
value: 100 mL
